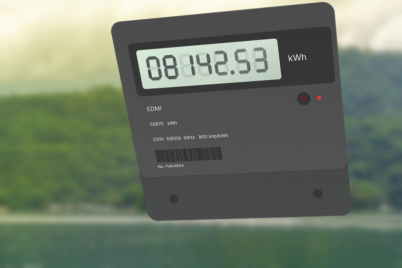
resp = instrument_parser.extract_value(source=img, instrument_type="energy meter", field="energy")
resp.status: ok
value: 8142.53 kWh
